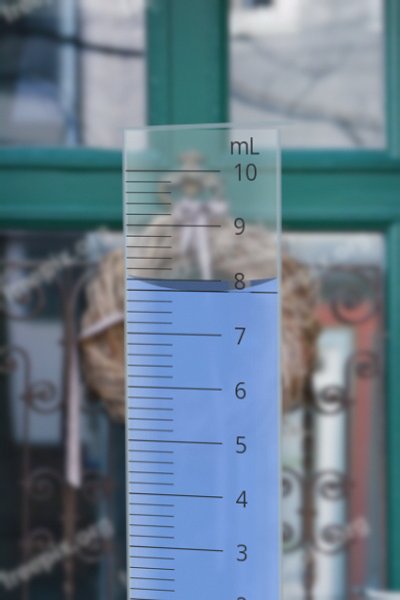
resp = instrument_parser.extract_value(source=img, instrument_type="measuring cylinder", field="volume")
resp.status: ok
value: 7.8 mL
